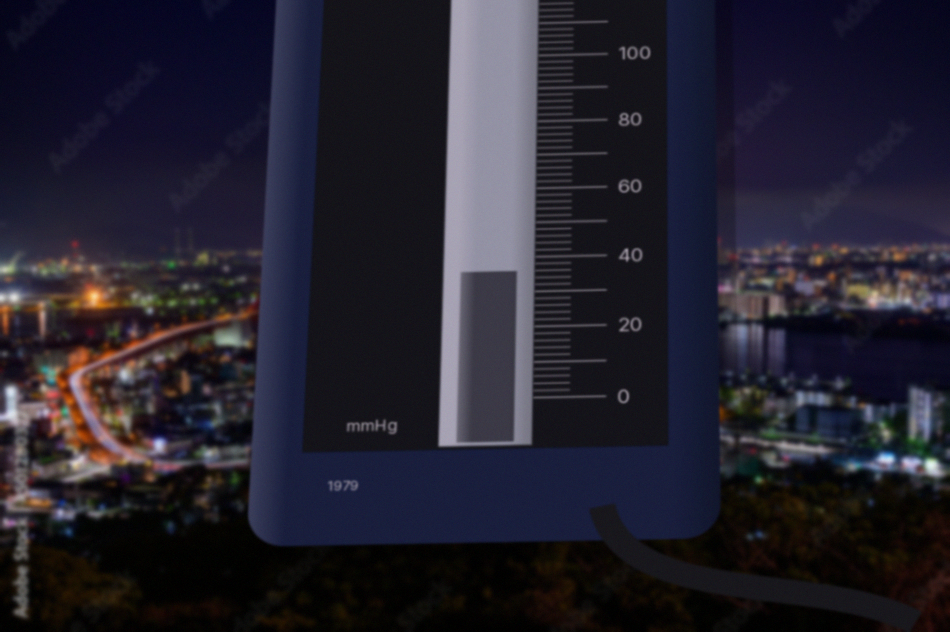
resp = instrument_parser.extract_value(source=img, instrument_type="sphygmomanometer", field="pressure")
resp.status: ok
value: 36 mmHg
